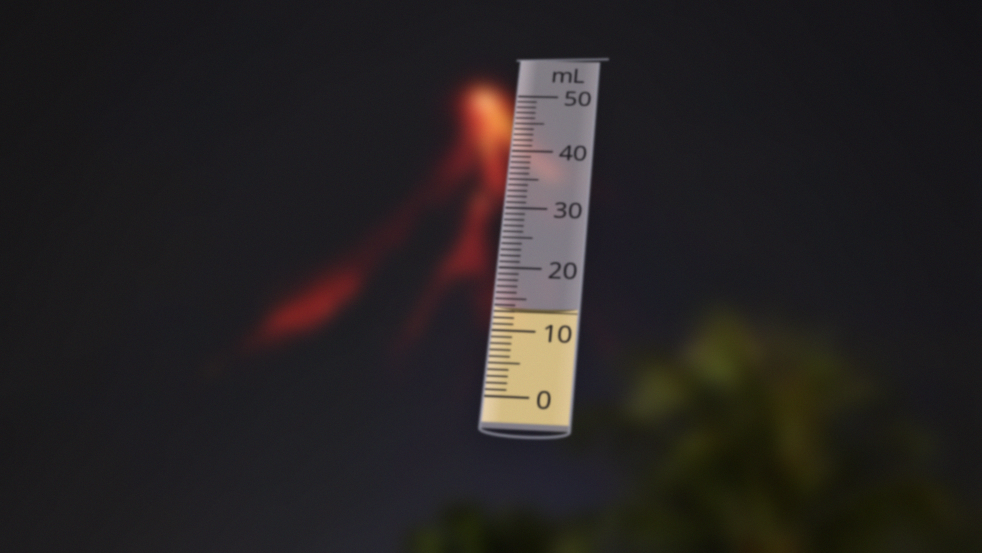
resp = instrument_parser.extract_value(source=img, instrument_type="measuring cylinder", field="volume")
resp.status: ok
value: 13 mL
